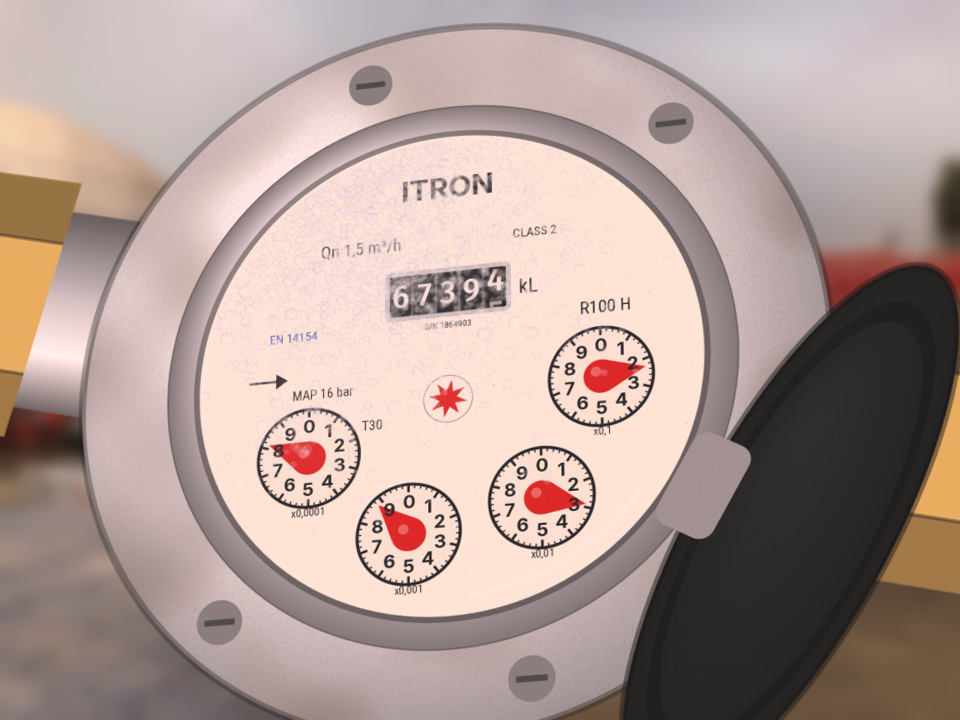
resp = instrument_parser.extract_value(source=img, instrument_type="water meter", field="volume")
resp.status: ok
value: 67394.2288 kL
